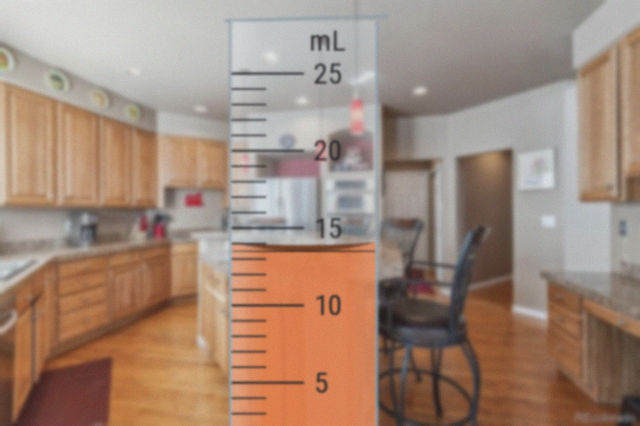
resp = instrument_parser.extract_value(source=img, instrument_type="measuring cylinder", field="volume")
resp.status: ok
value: 13.5 mL
